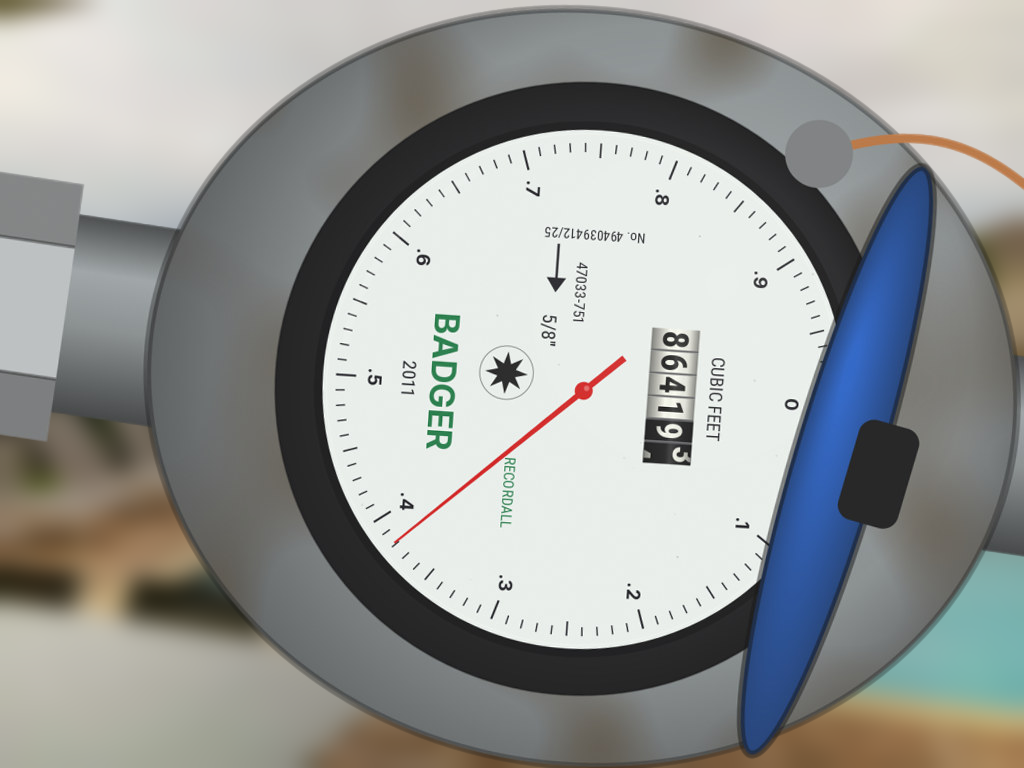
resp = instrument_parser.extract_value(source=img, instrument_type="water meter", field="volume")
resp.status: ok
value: 864193.38 ft³
